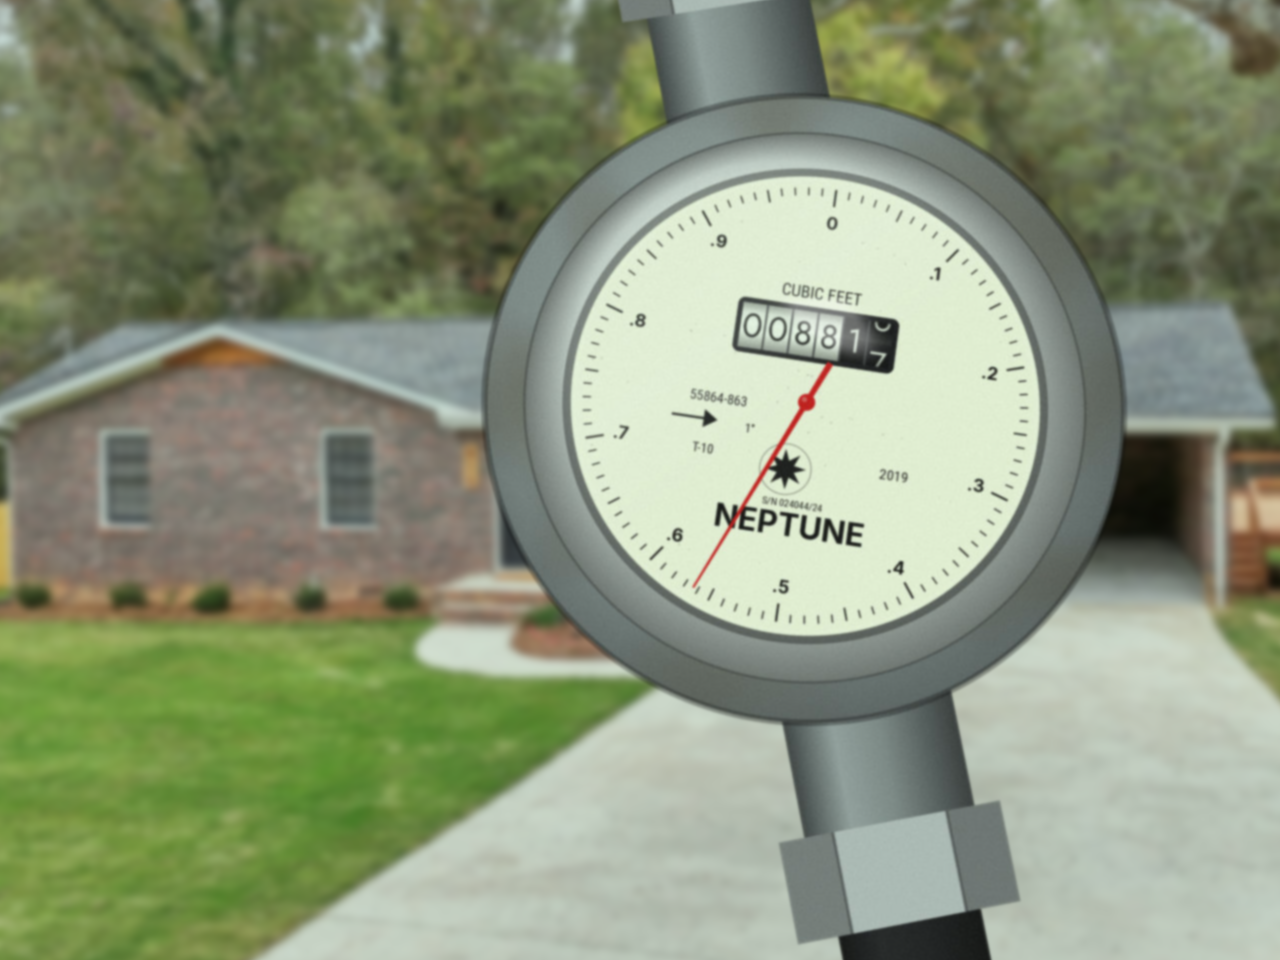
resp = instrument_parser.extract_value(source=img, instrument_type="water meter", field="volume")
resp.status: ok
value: 8816.56 ft³
